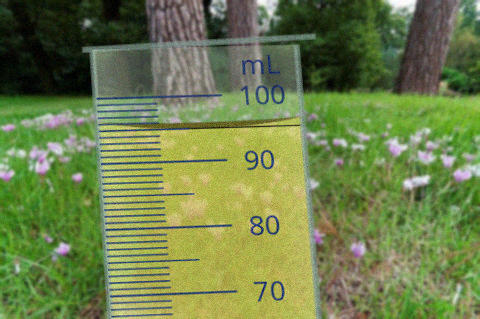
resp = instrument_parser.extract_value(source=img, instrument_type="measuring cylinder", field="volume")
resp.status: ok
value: 95 mL
